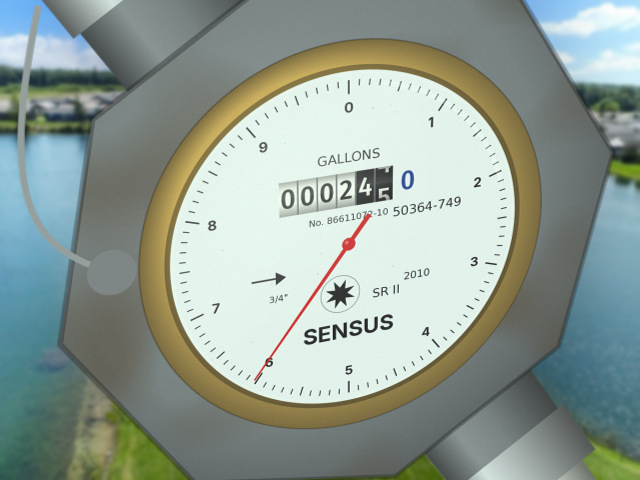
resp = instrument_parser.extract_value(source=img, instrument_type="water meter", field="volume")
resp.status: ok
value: 2446.0 gal
